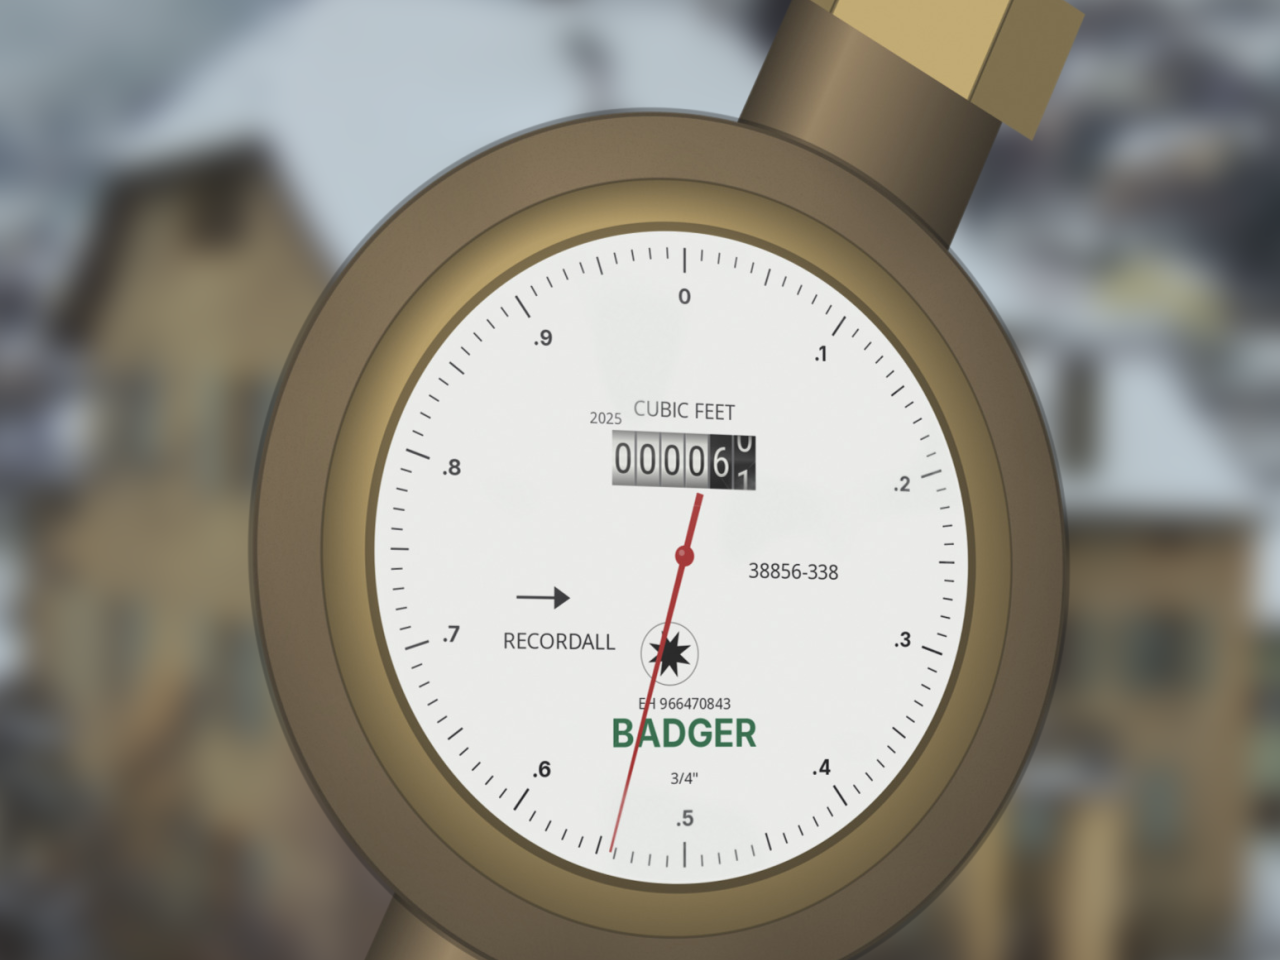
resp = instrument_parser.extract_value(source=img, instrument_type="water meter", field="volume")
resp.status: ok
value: 60.54 ft³
